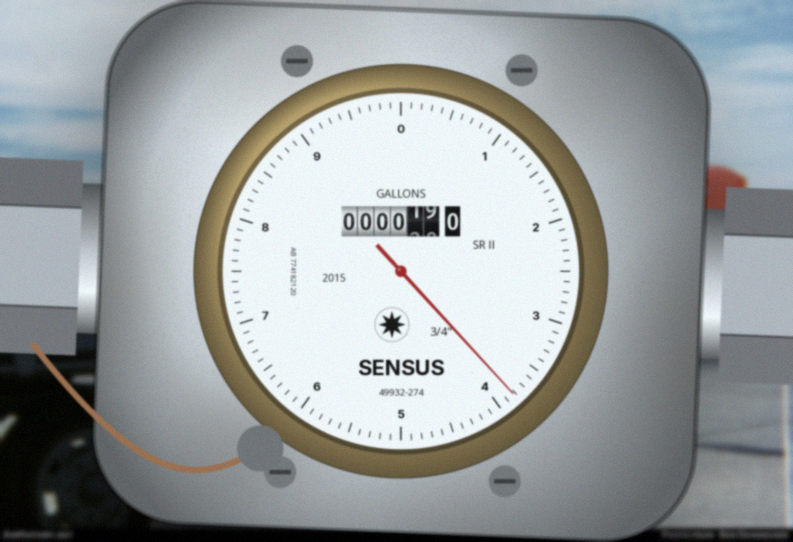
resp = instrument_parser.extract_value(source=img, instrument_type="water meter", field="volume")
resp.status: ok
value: 193.8 gal
